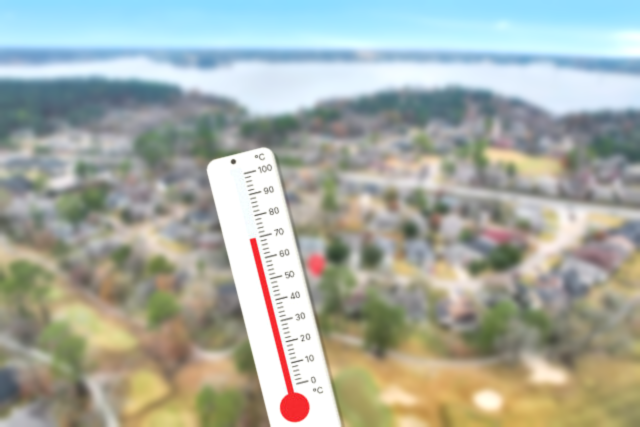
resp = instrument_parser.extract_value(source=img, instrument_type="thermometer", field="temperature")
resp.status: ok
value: 70 °C
